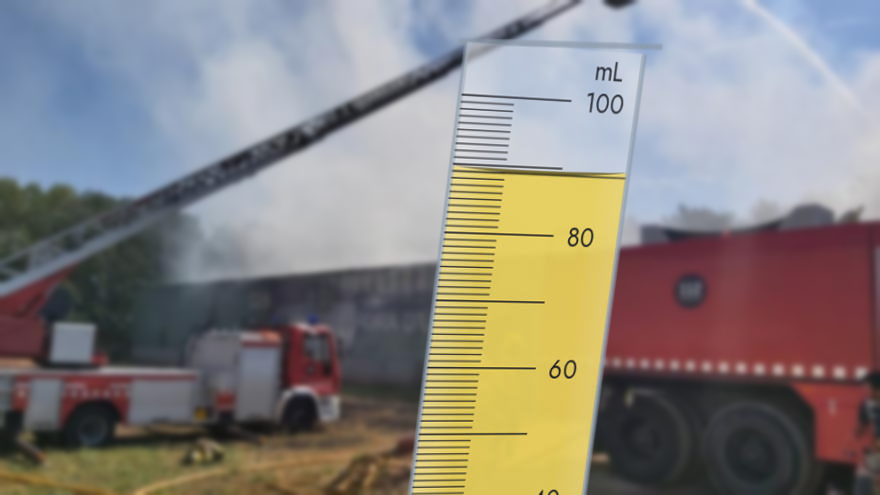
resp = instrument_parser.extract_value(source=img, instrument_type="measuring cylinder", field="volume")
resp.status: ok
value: 89 mL
